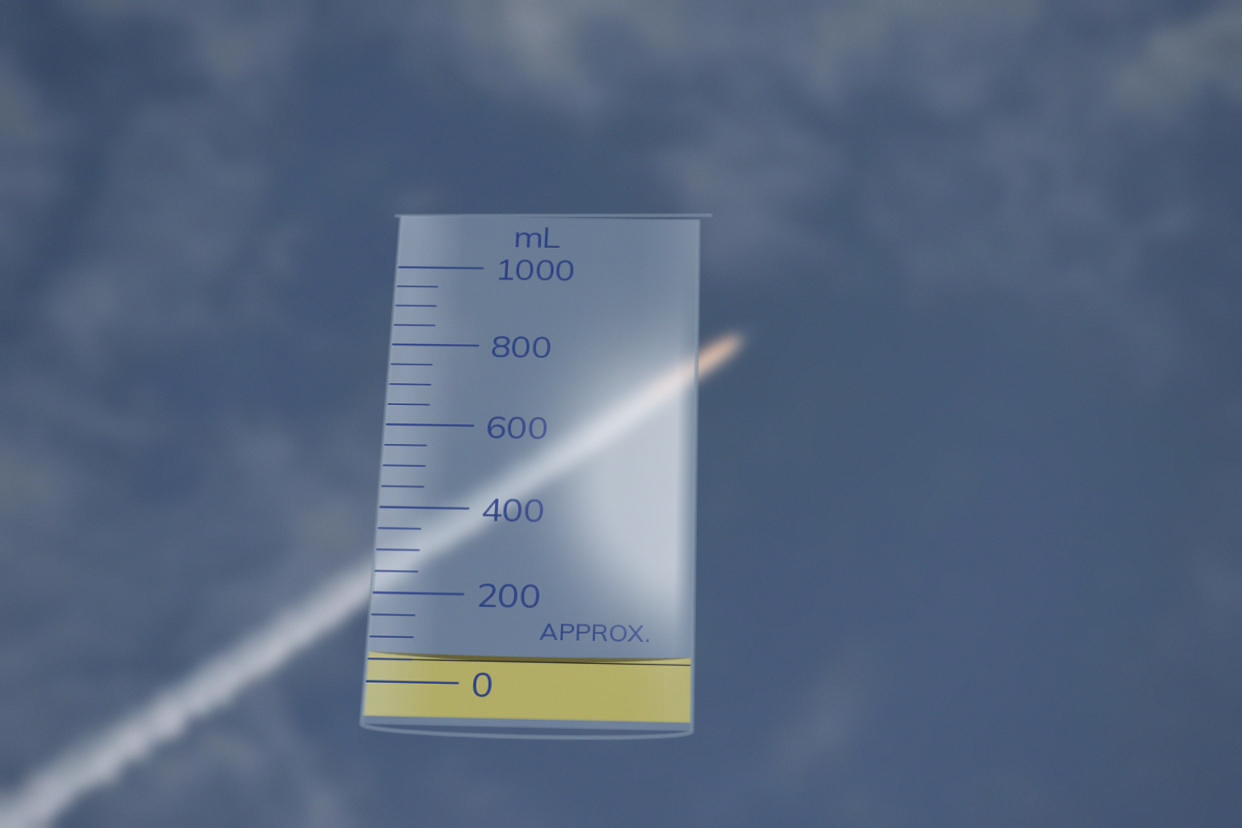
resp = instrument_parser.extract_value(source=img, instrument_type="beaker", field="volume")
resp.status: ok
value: 50 mL
